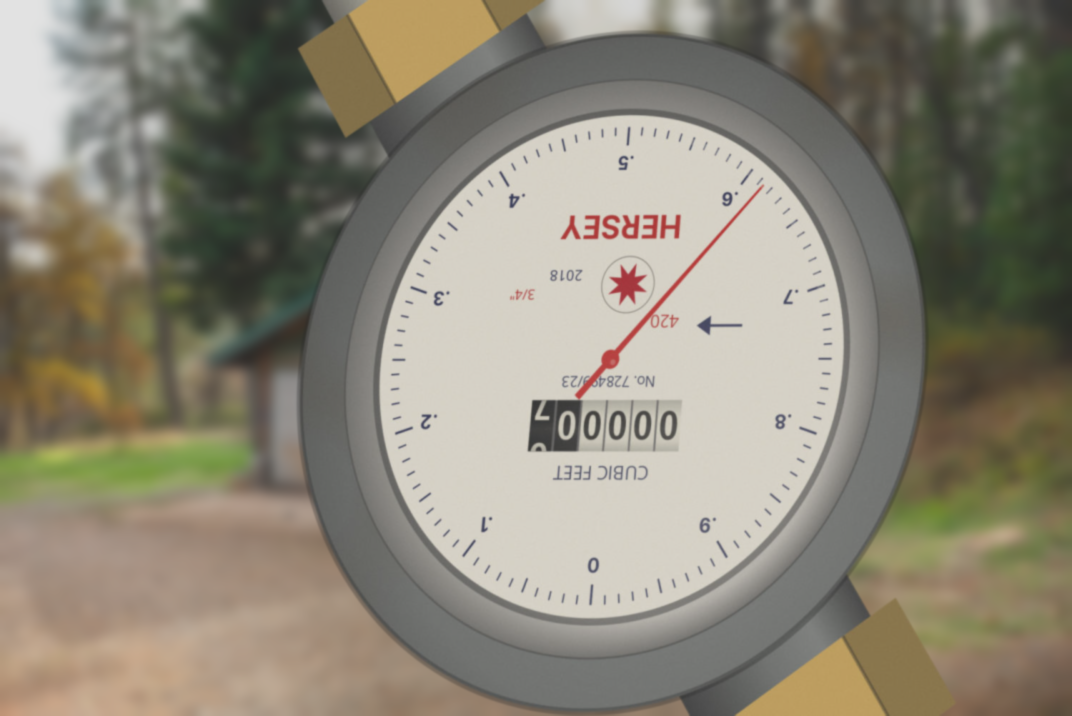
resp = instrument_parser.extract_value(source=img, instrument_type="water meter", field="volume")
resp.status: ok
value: 6.61 ft³
